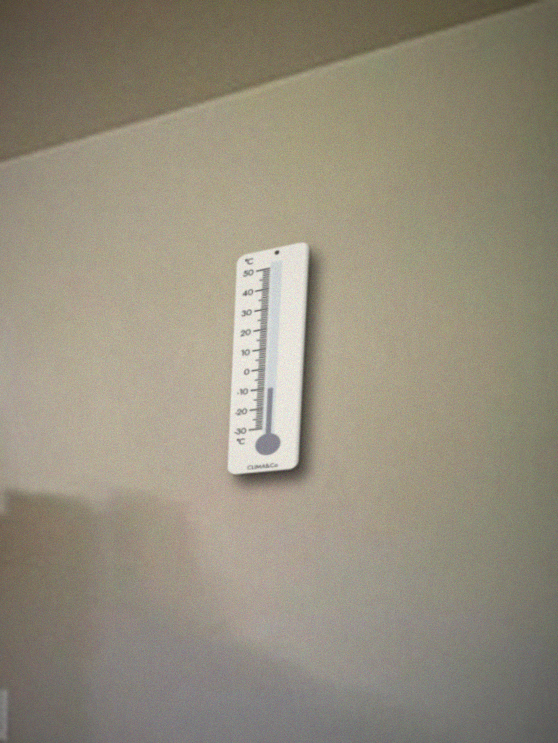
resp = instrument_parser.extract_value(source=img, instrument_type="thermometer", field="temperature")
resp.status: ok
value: -10 °C
